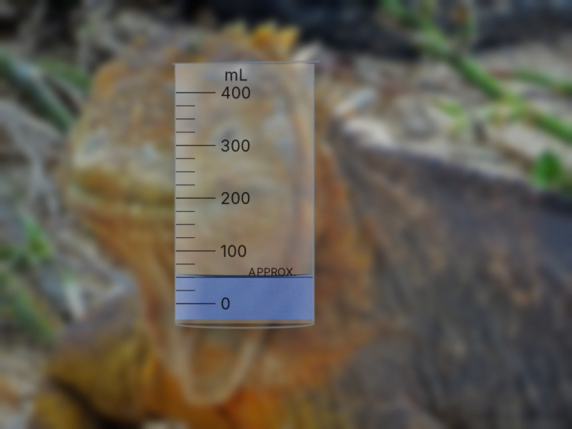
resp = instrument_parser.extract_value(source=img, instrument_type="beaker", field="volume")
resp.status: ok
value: 50 mL
